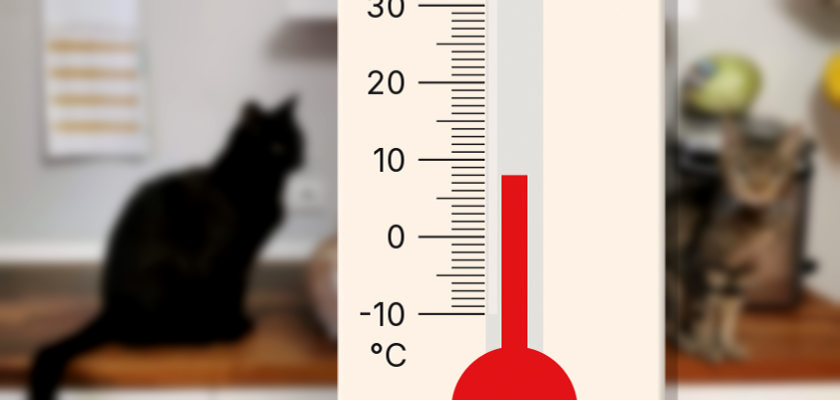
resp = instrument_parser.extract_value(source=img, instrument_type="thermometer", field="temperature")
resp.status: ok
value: 8 °C
